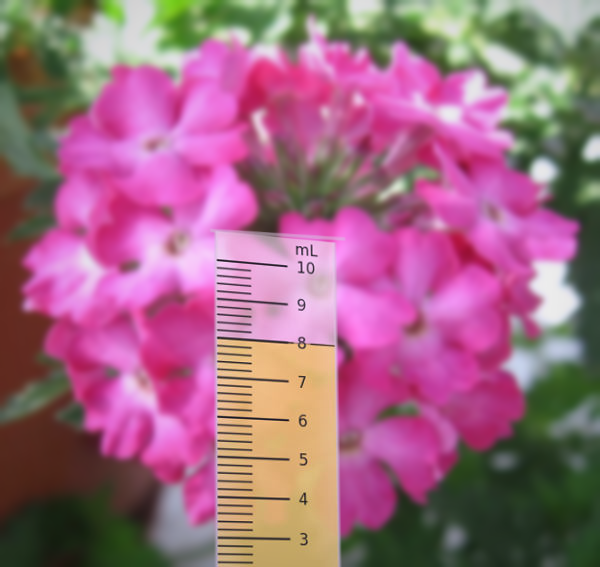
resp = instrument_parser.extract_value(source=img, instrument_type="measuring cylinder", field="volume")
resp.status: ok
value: 8 mL
